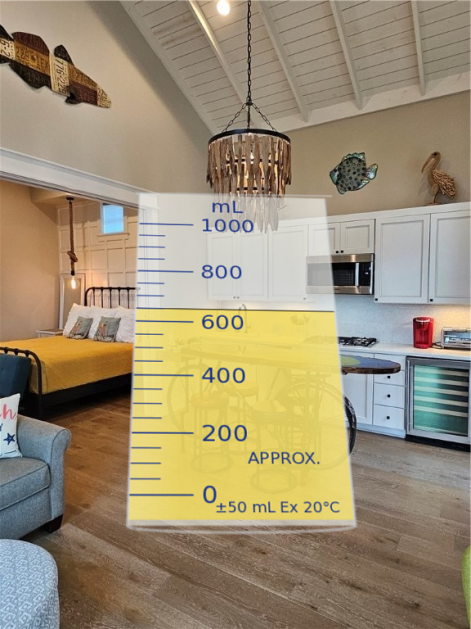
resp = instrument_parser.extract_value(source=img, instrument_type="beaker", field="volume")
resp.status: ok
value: 650 mL
